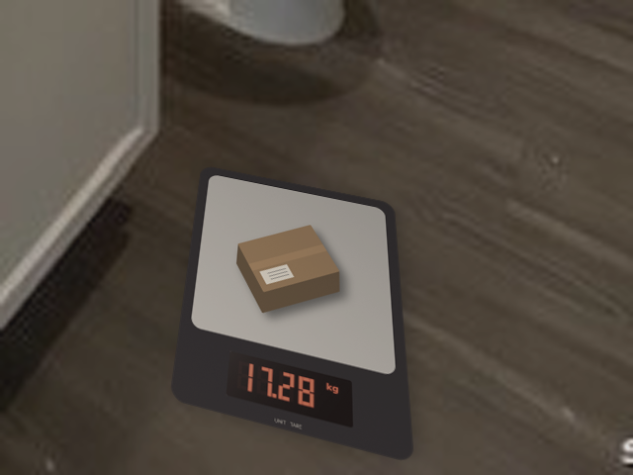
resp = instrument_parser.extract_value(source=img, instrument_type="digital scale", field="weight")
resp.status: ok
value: 17.28 kg
